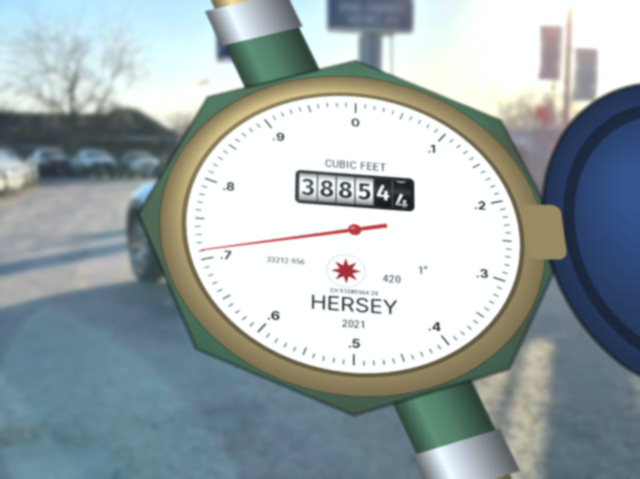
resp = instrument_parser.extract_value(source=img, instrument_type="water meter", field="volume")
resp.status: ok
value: 388543.71 ft³
